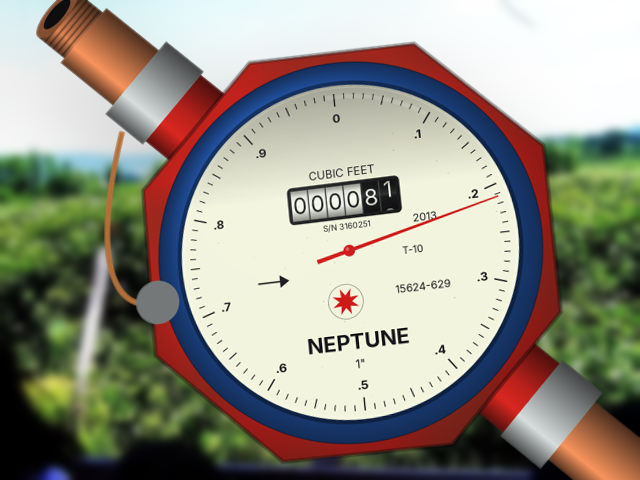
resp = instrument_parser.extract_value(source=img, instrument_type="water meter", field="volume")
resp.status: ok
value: 81.21 ft³
